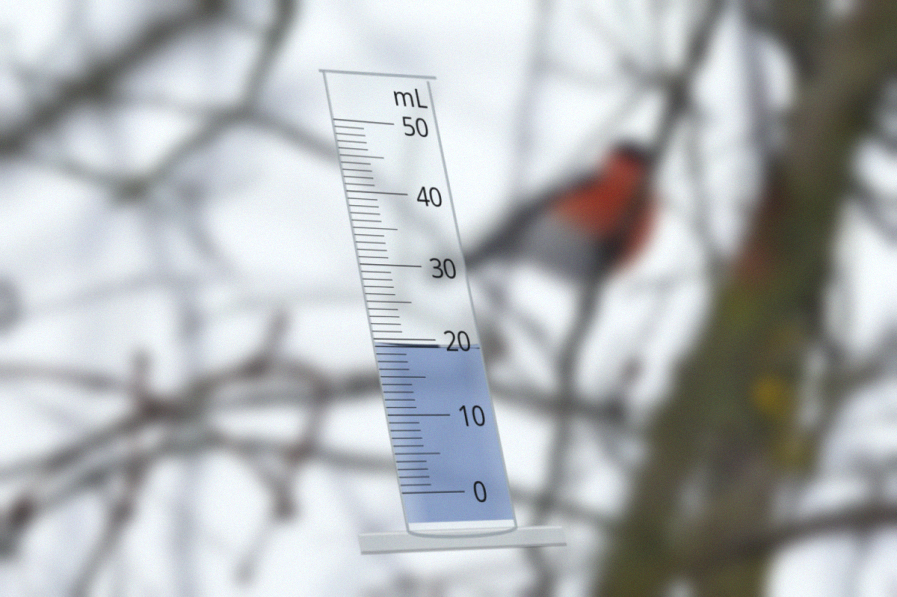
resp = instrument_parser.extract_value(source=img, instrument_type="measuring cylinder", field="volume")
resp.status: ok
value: 19 mL
